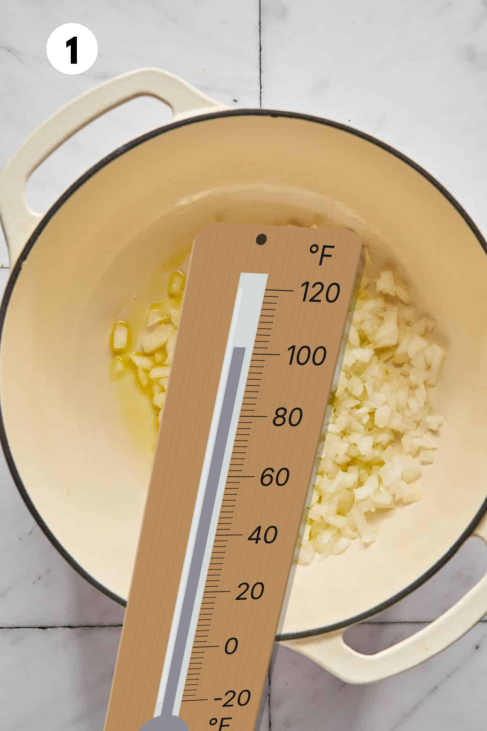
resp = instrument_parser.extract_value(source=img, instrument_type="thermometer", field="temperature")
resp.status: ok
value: 102 °F
